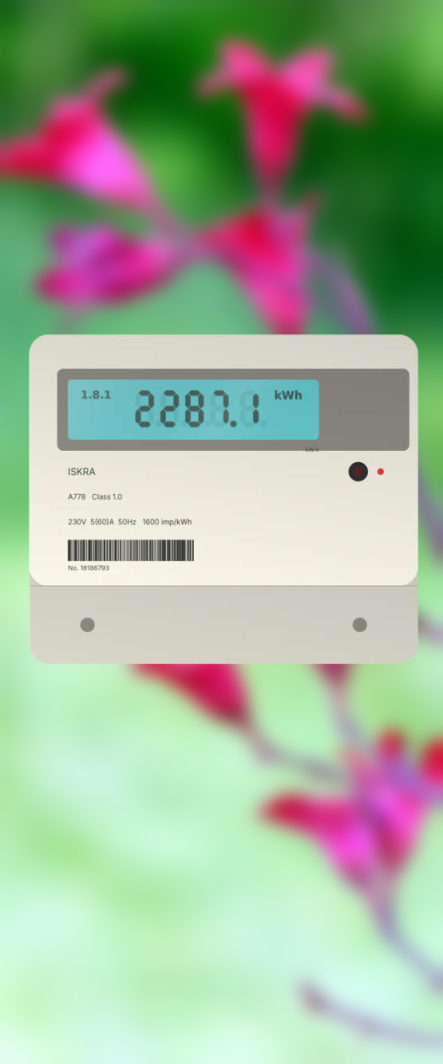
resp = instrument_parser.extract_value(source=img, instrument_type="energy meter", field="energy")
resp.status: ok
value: 2287.1 kWh
